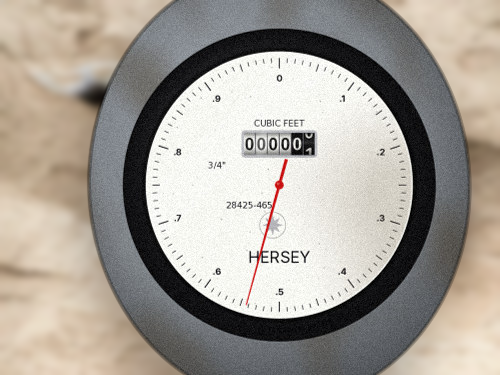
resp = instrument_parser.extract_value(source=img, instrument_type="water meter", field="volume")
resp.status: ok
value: 0.54 ft³
